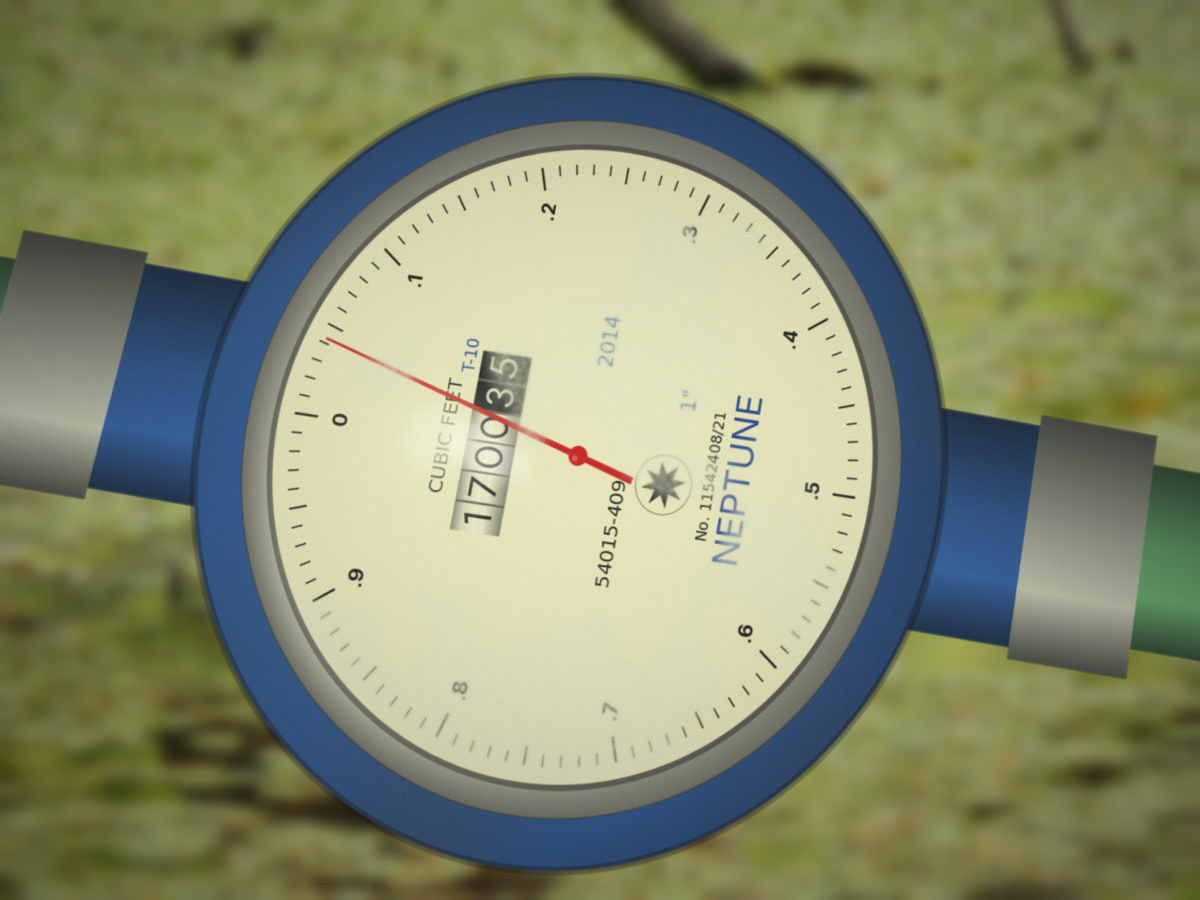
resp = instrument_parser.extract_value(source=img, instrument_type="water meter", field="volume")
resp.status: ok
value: 170035.04 ft³
